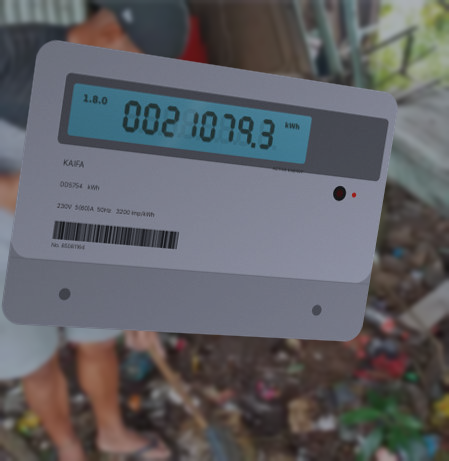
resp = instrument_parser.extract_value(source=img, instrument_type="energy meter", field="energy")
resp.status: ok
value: 21079.3 kWh
